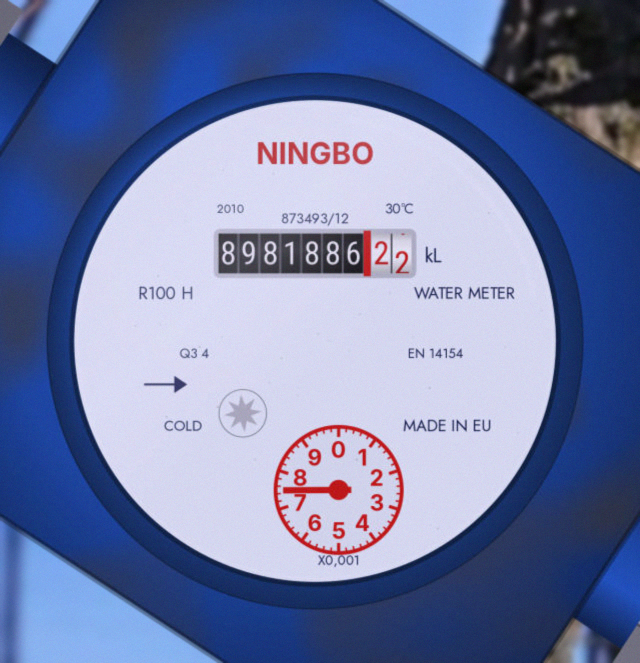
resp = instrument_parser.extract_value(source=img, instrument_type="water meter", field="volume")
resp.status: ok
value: 8981886.217 kL
